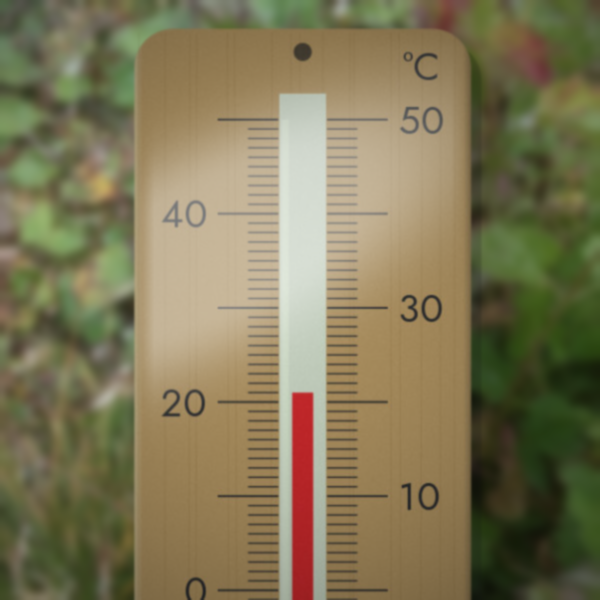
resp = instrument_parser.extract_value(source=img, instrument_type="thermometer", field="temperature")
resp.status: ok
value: 21 °C
